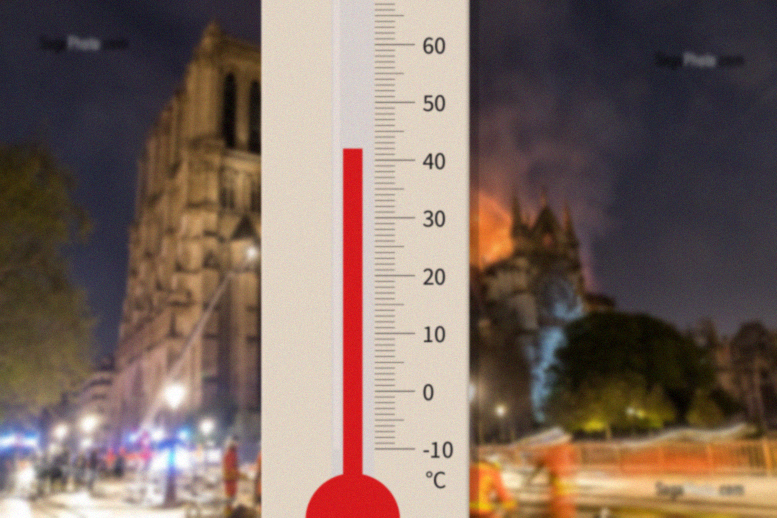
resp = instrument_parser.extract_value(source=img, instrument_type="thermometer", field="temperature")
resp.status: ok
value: 42 °C
